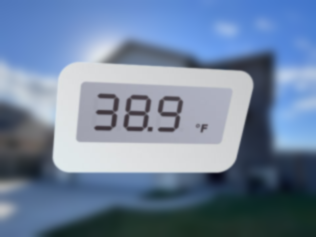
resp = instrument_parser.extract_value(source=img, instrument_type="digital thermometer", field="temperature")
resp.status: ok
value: 38.9 °F
